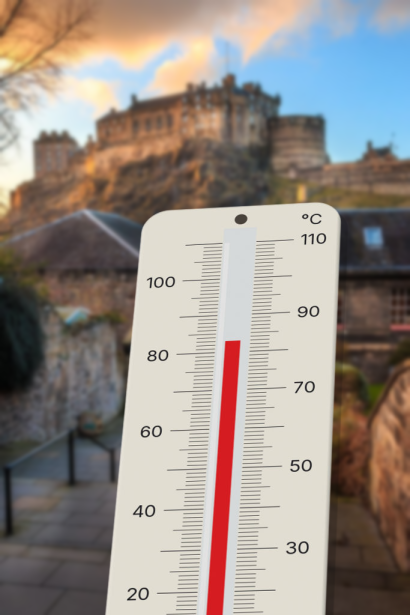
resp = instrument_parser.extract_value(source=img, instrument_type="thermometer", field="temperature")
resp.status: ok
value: 83 °C
